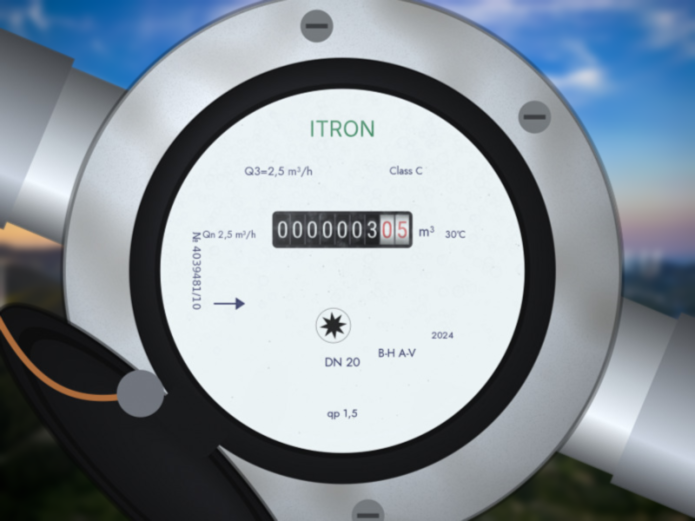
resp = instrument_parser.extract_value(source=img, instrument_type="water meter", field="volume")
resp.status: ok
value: 3.05 m³
